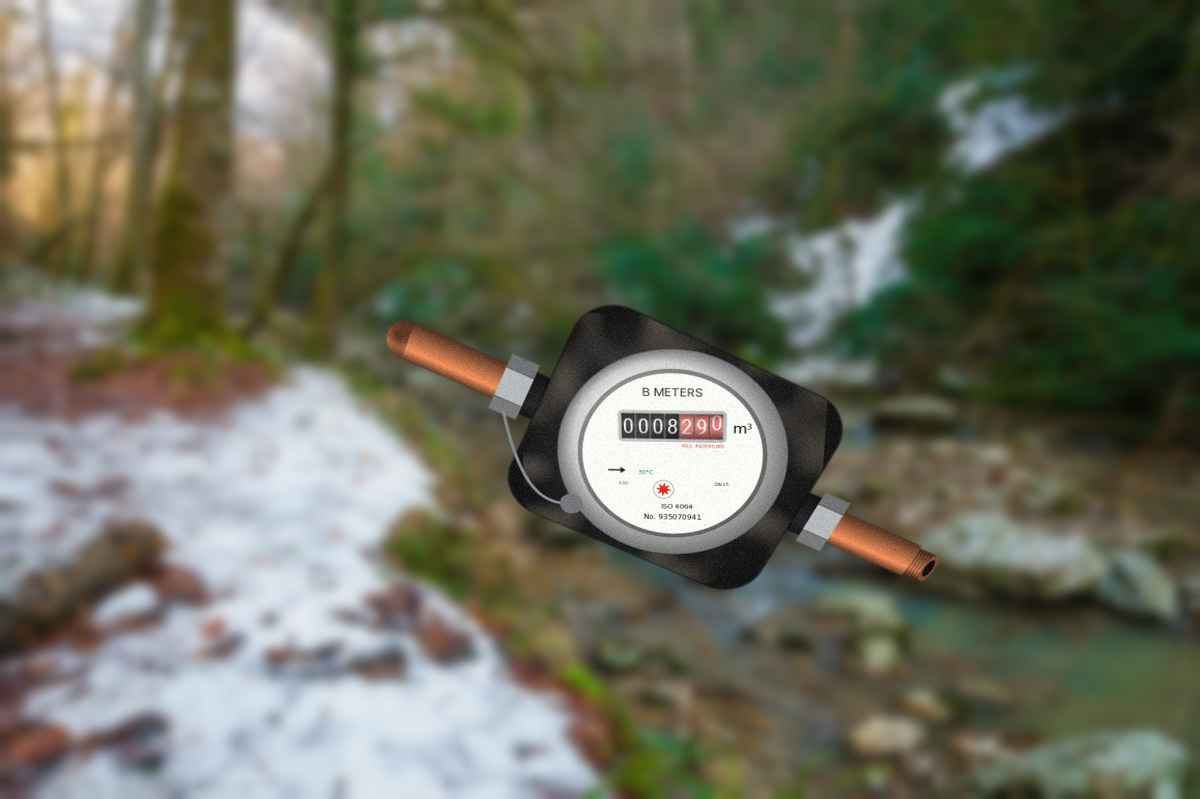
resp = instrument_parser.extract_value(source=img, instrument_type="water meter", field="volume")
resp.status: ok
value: 8.290 m³
